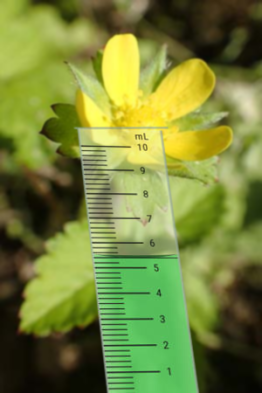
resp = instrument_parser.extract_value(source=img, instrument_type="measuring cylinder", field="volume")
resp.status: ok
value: 5.4 mL
